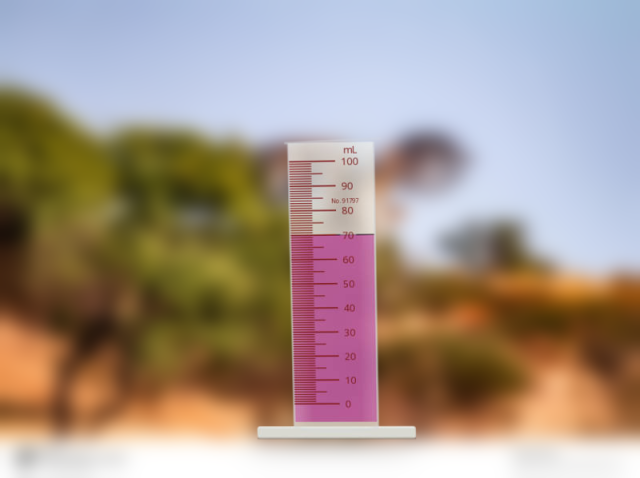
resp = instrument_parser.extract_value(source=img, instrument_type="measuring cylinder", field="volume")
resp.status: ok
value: 70 mL
